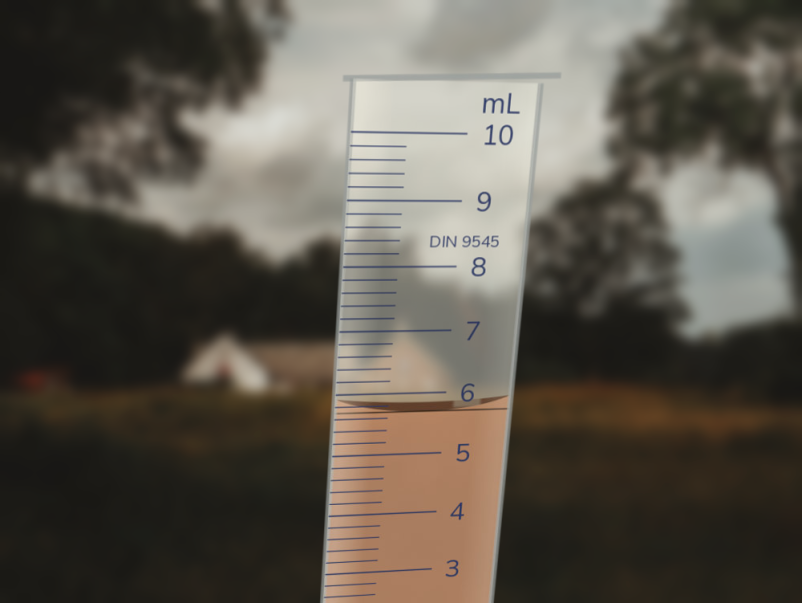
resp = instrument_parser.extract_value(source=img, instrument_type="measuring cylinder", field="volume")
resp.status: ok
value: 5.7 mL
